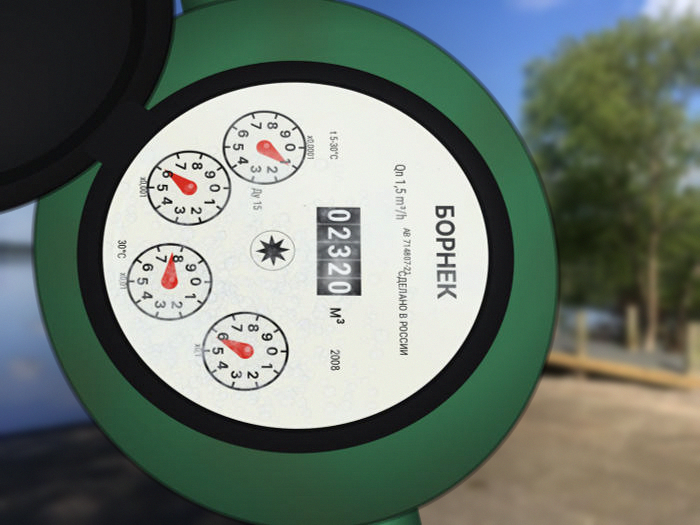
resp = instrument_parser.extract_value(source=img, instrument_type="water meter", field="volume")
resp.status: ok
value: 2320.5761 m³
